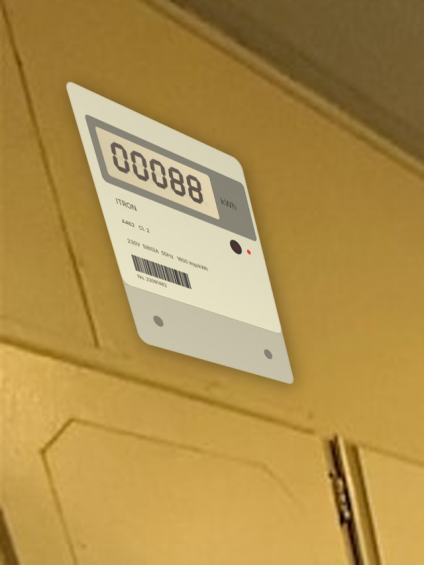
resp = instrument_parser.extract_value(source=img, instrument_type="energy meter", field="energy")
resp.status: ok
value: 88 kWh
